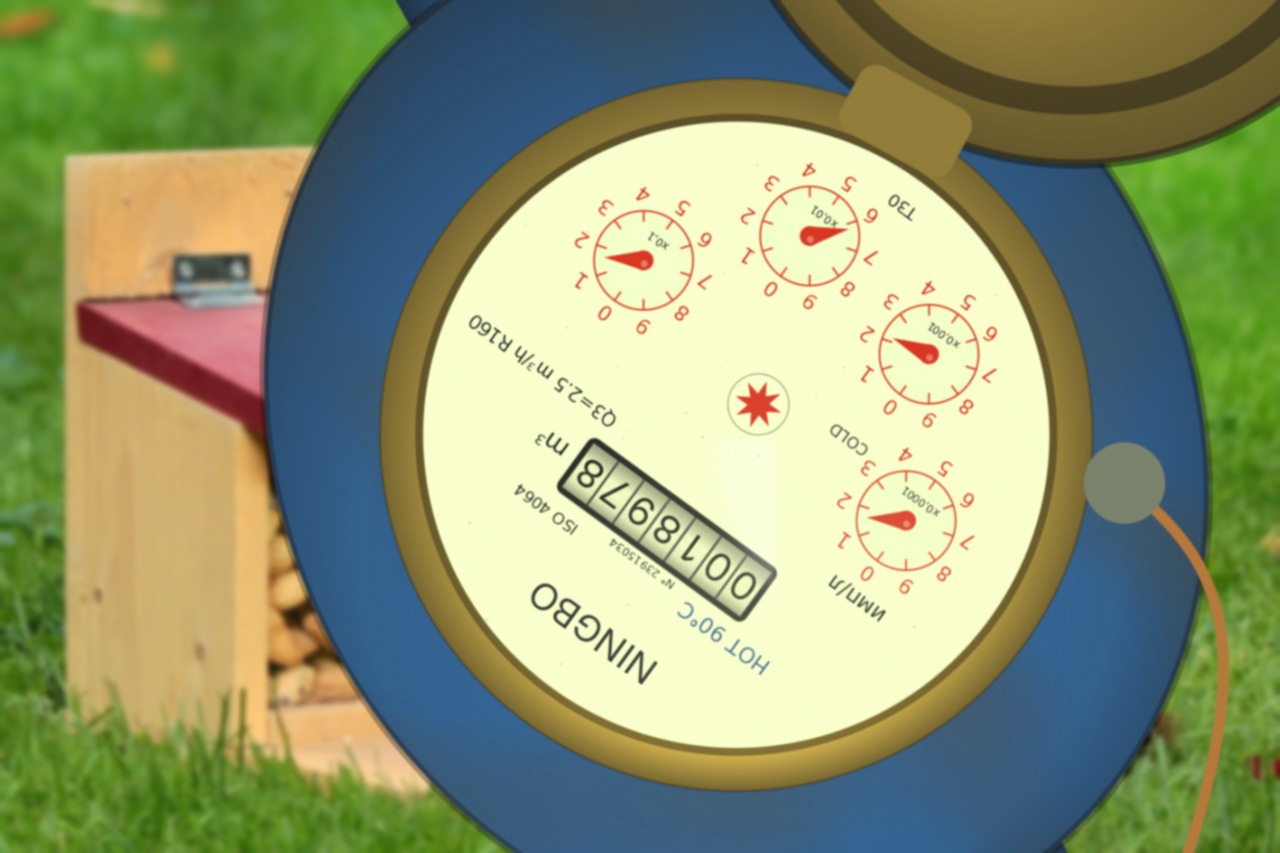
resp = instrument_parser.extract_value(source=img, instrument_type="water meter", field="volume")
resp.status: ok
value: 18978.1621 m³
